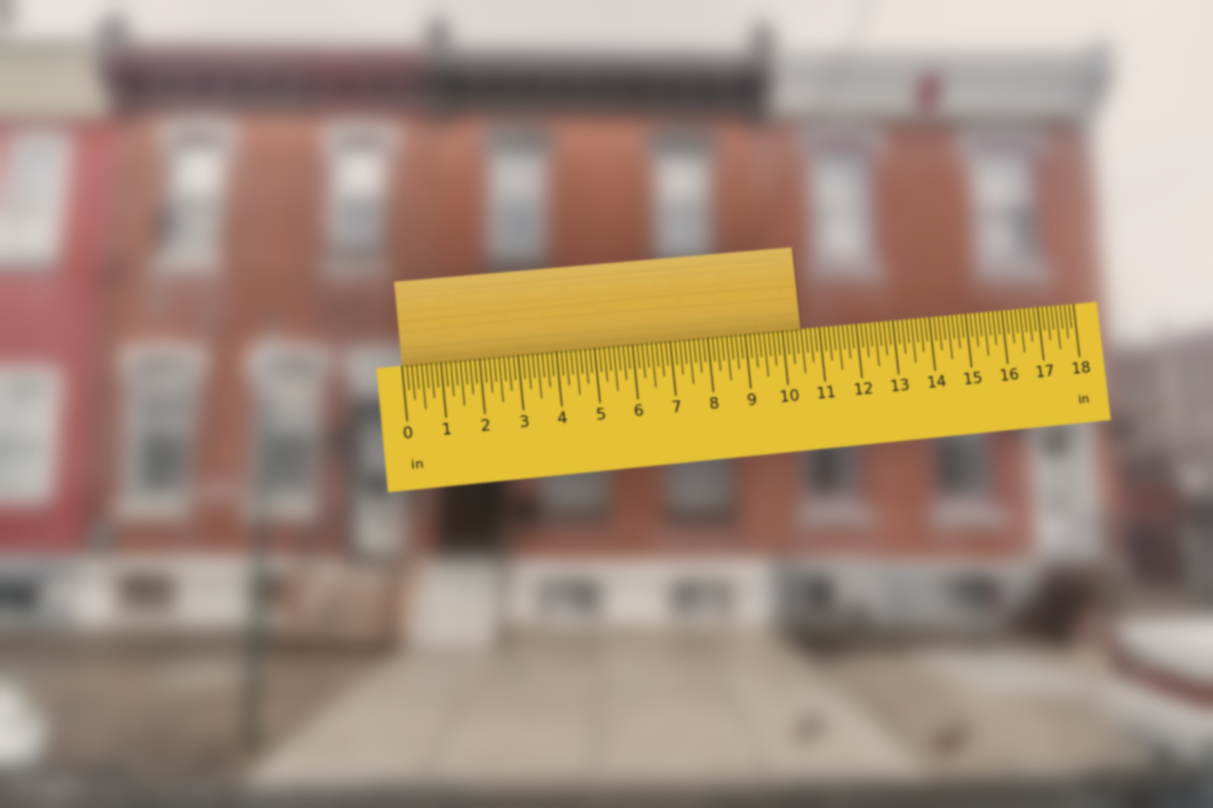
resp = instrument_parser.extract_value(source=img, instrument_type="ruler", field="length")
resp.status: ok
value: 10.5 in
